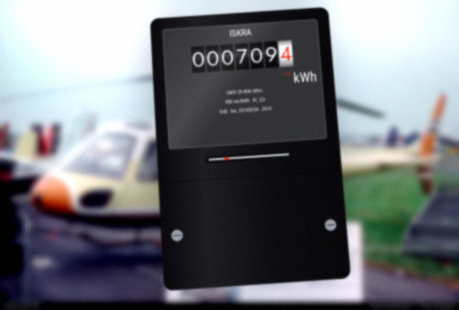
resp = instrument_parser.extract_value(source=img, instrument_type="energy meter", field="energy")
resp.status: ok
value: 709.4 kWh
